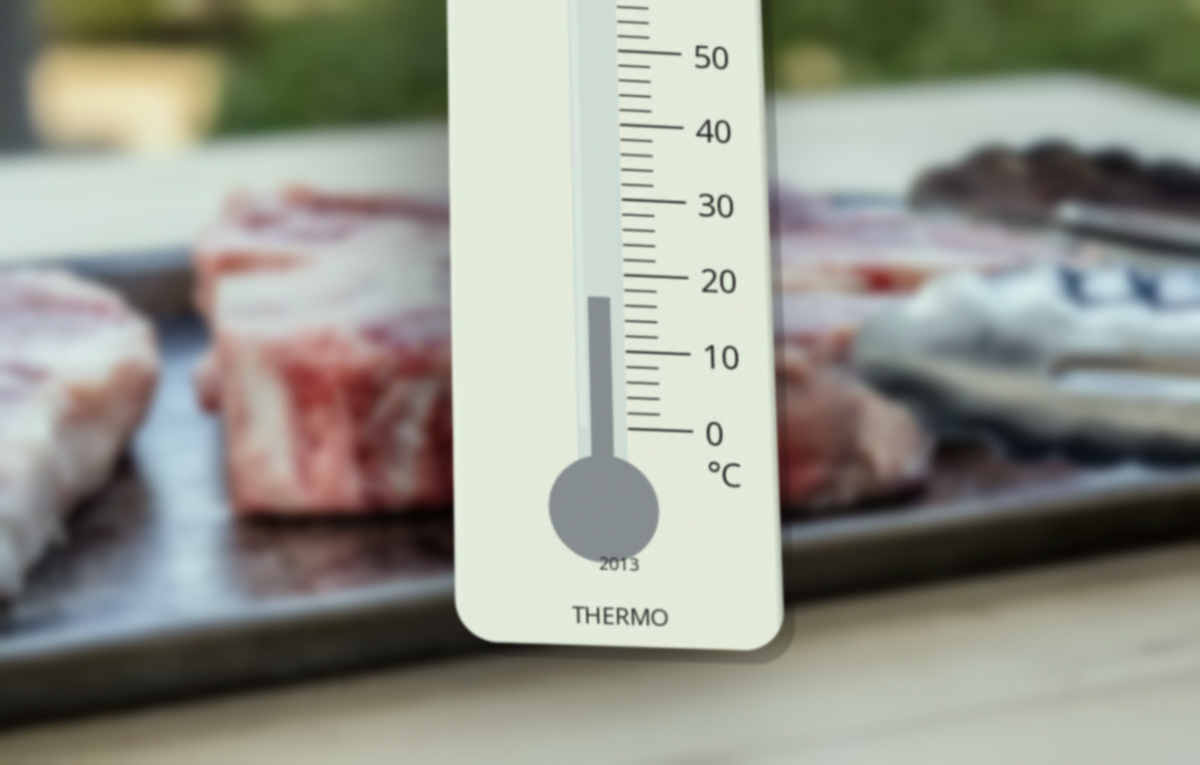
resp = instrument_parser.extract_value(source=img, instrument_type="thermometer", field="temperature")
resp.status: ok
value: 17 °C
